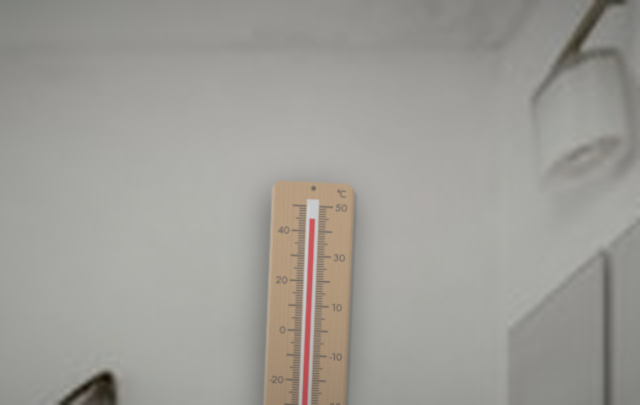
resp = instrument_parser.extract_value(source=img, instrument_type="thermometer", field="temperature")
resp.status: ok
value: 45 °C
